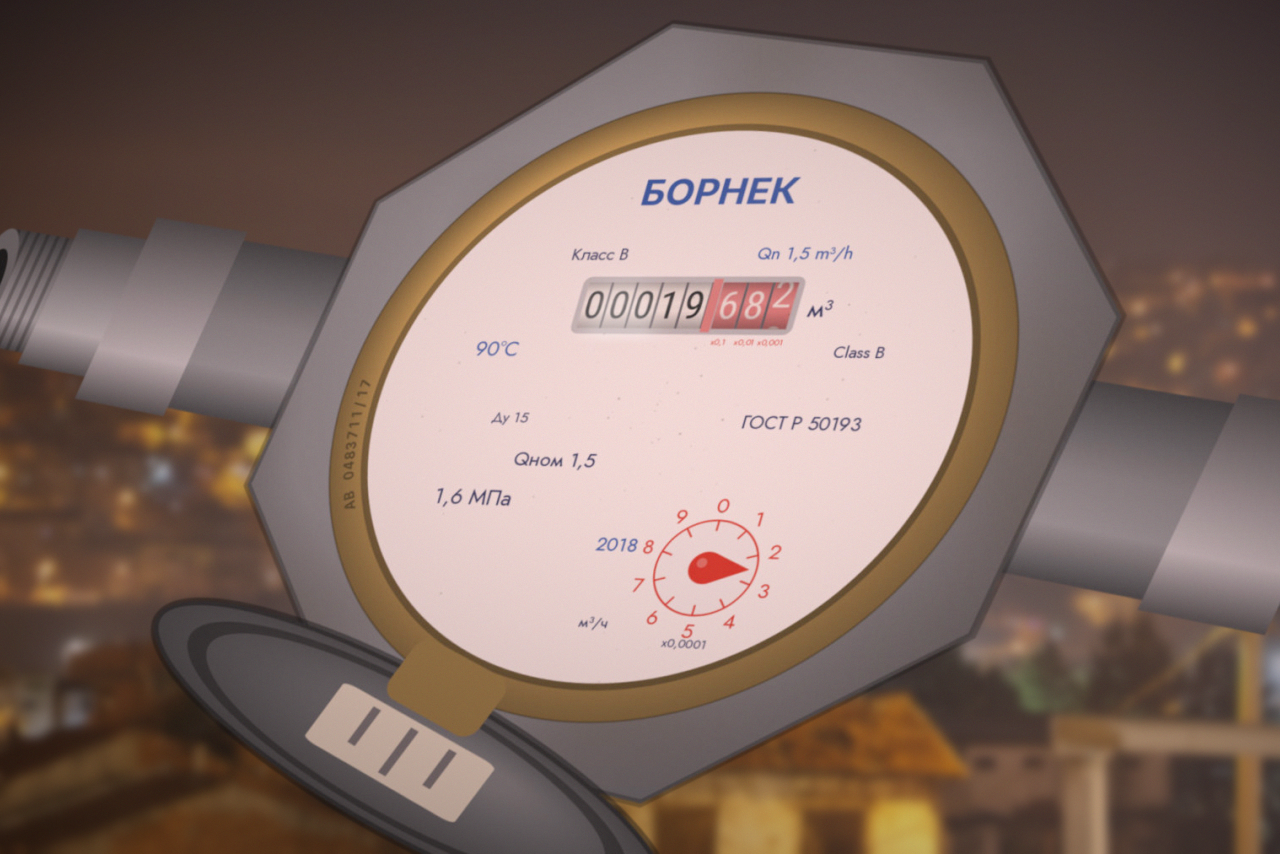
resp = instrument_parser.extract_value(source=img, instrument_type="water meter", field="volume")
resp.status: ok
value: 19.6822 m³
